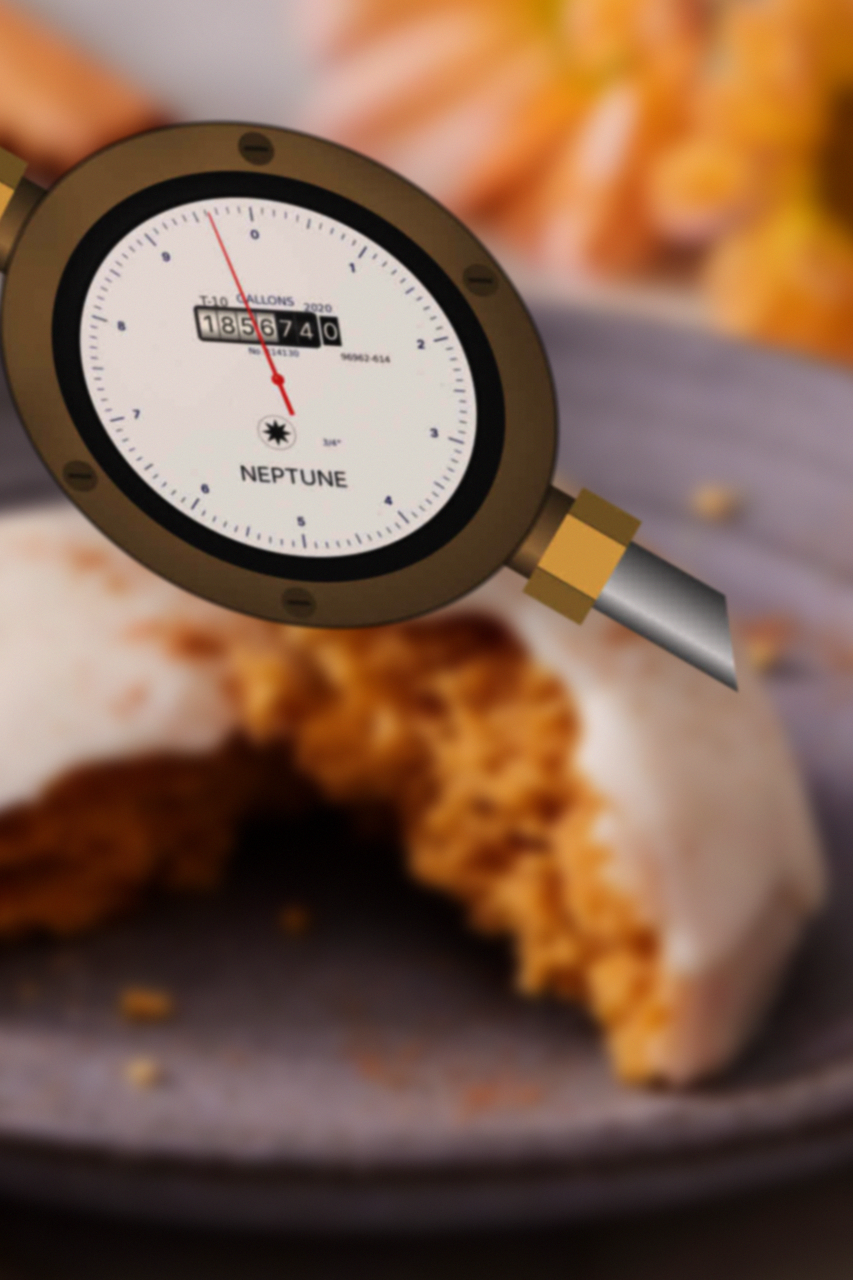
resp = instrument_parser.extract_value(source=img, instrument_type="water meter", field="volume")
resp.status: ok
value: 1856739.6 gal
